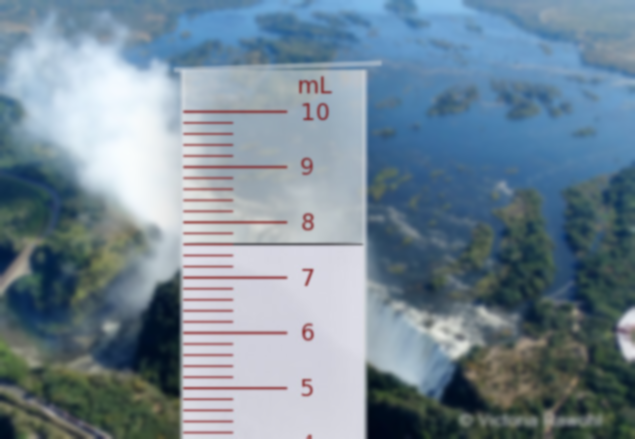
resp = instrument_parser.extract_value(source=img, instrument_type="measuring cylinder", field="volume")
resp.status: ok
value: 7.6 mL
